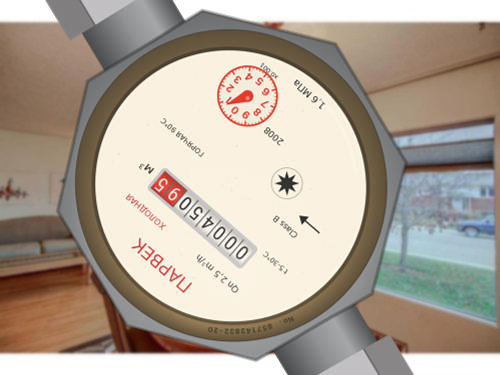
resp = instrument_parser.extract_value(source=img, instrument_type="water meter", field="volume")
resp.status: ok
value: 450.950 m³
